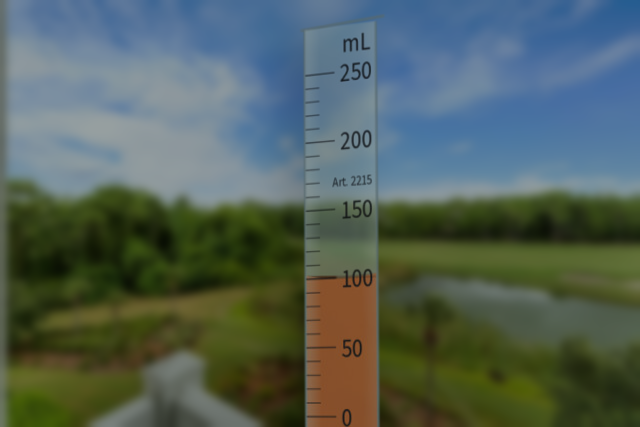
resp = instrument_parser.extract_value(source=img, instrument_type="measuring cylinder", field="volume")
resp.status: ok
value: 100 mL
